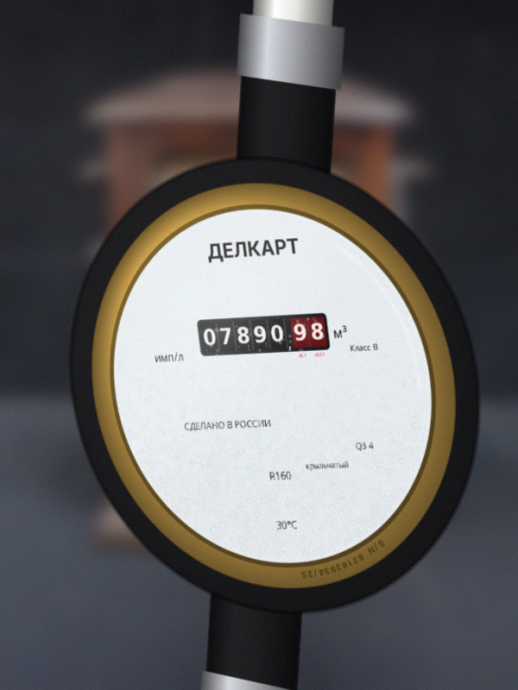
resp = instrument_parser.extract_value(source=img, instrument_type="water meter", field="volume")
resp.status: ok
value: 7890.98 m³
